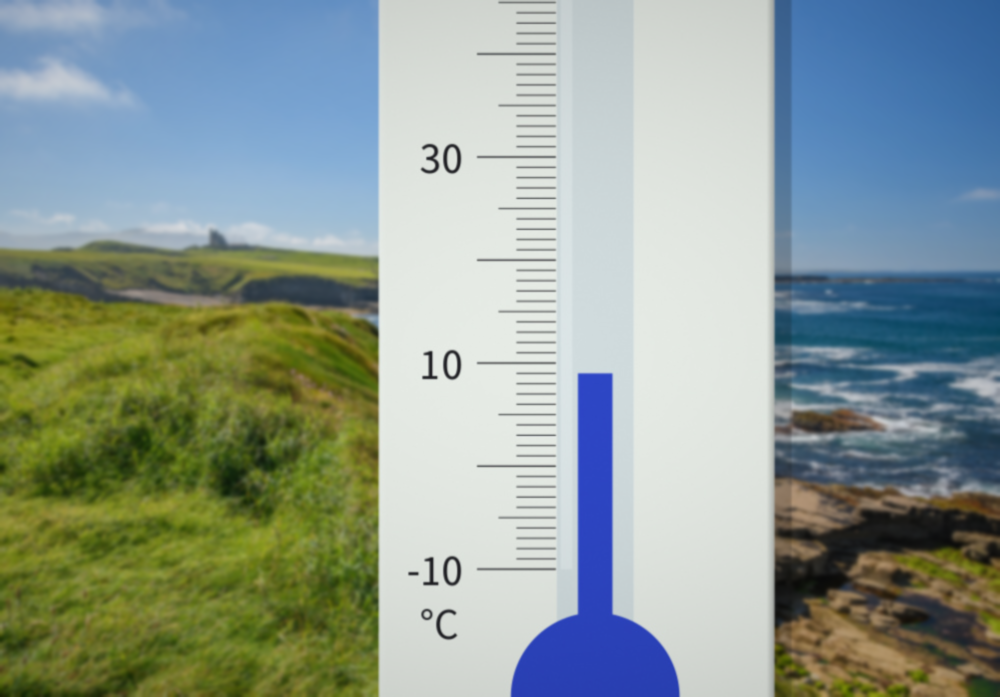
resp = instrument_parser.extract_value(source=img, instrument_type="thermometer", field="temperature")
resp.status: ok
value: 9 °C
